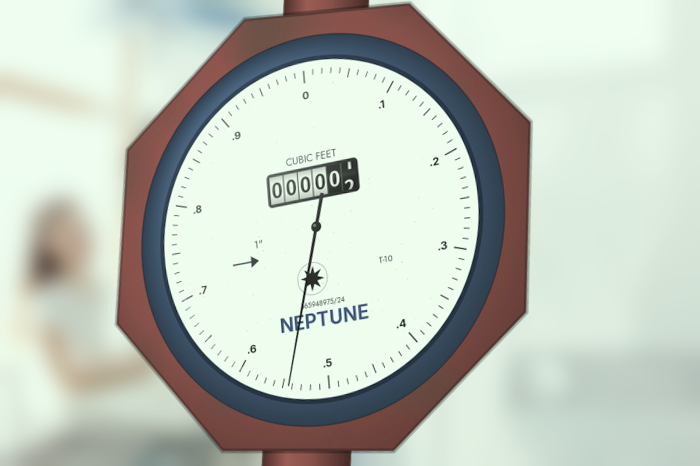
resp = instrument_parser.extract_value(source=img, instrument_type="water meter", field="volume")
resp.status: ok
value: 1.54 ft³
